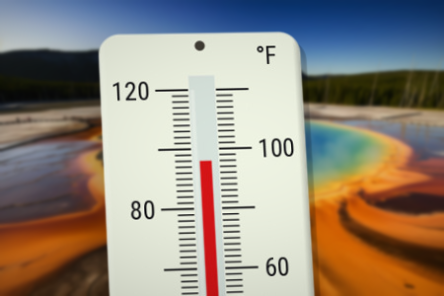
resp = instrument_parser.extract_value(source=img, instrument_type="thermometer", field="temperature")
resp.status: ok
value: 96 °F
